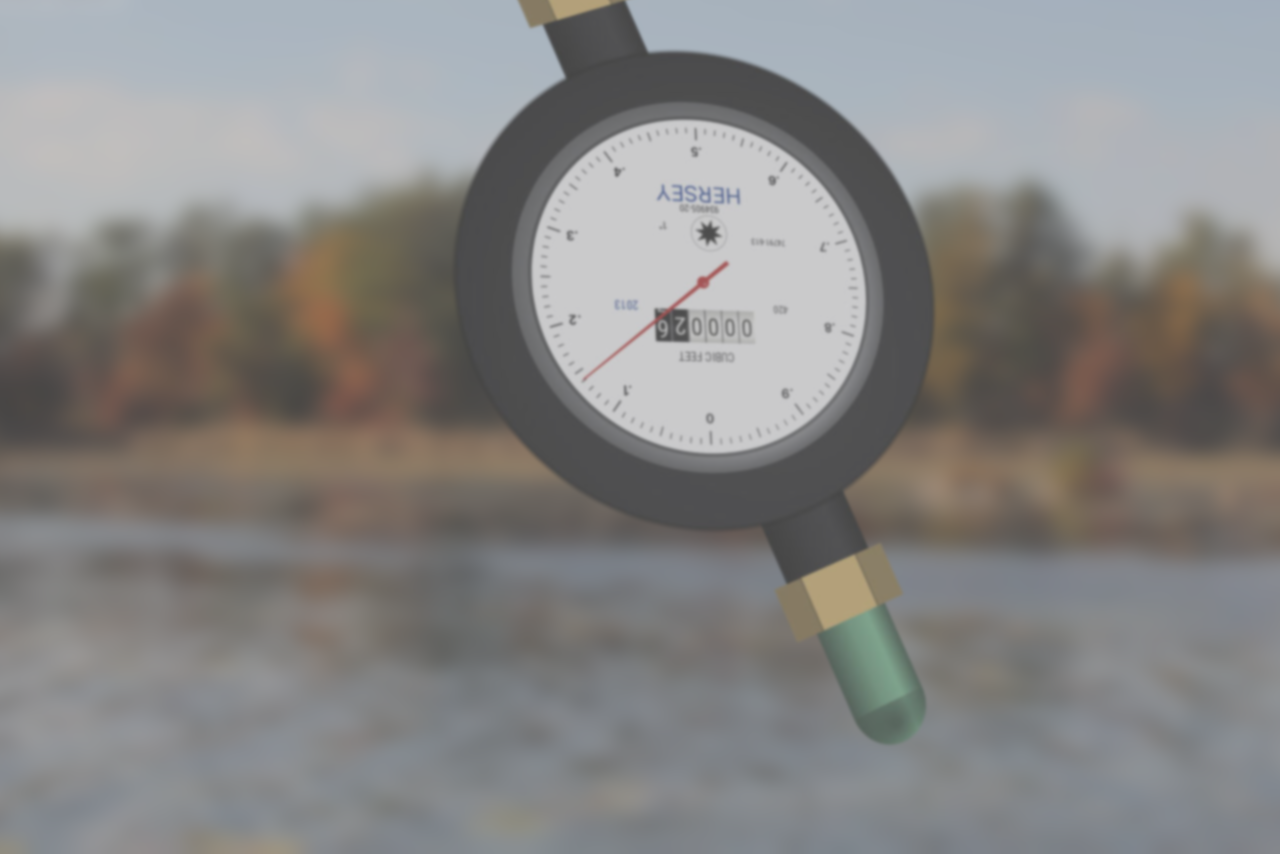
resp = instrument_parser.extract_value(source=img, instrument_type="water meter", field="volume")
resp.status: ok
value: 26.14 ft³
